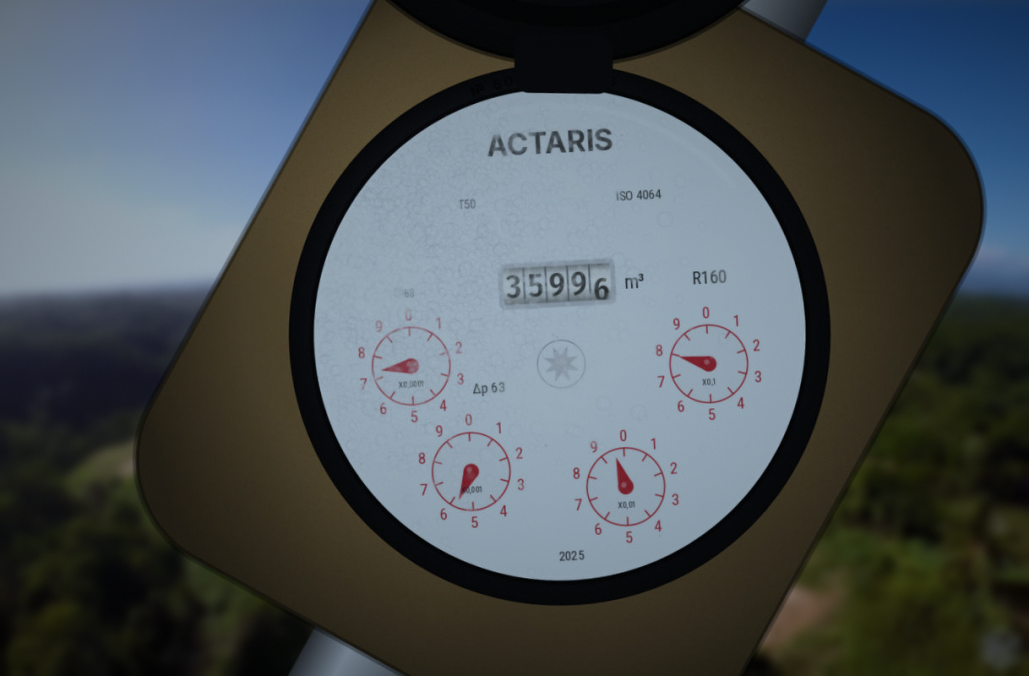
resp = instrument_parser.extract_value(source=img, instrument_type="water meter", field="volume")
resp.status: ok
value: 35995.7957 m³
